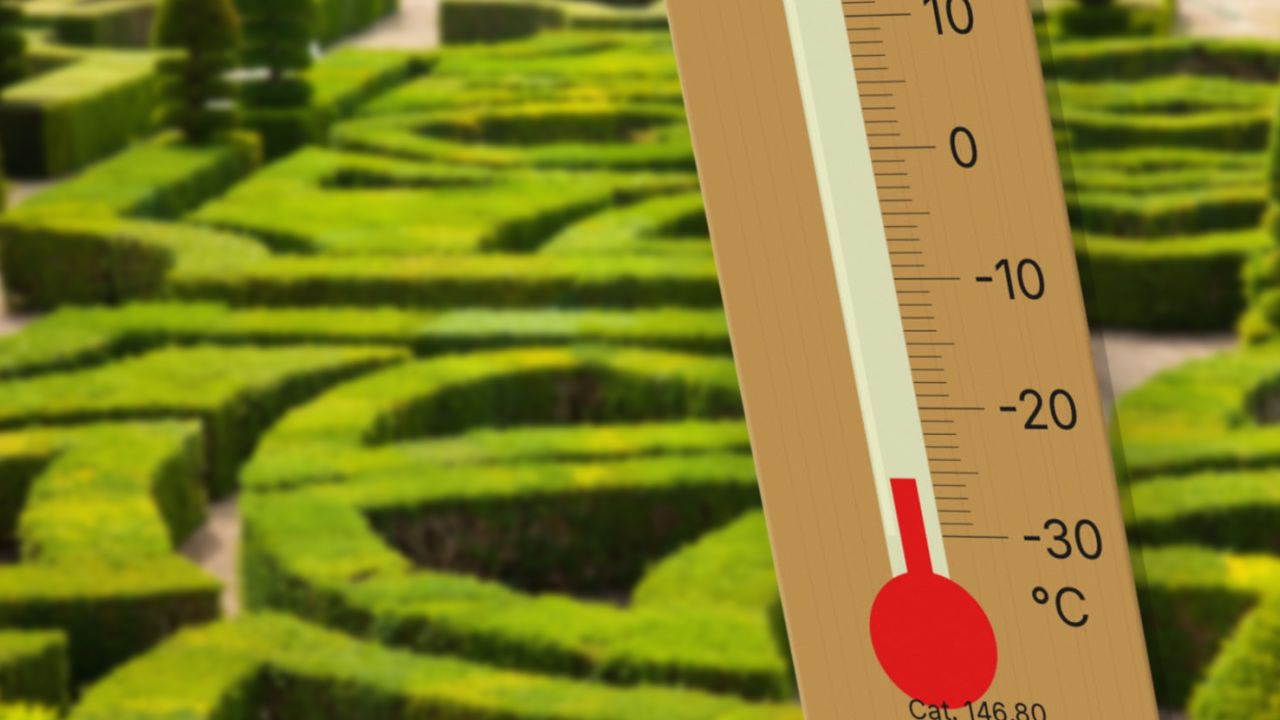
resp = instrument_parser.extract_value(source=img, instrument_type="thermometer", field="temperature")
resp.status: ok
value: -25.5 °C
